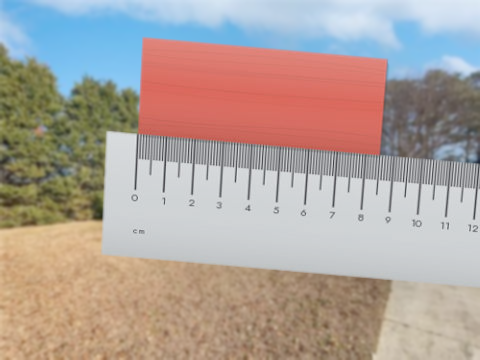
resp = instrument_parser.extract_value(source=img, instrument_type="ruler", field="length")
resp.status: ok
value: 8.5 cm
